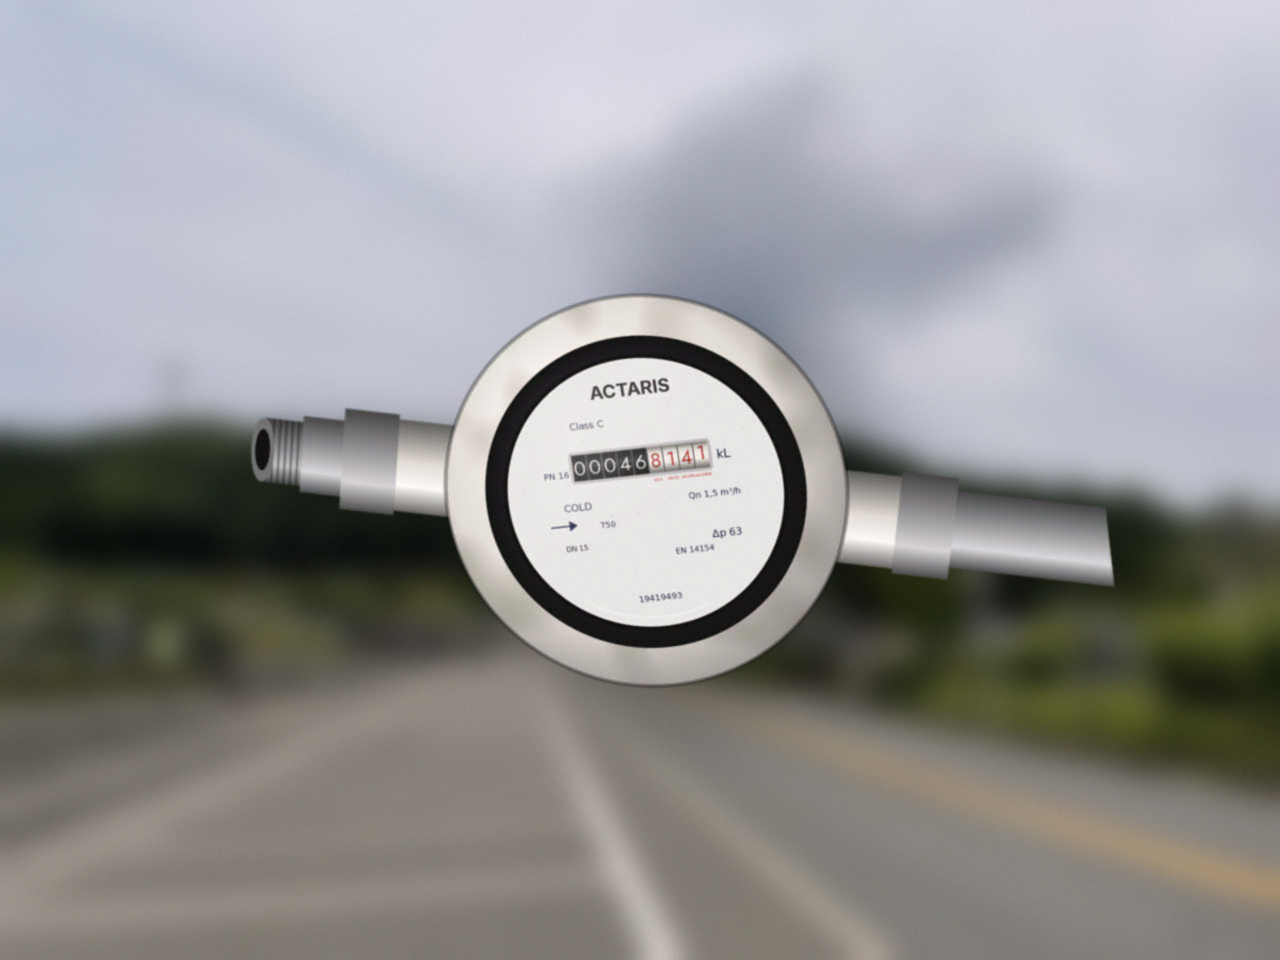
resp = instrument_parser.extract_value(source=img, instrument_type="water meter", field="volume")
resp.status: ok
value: 46.8141 kL
